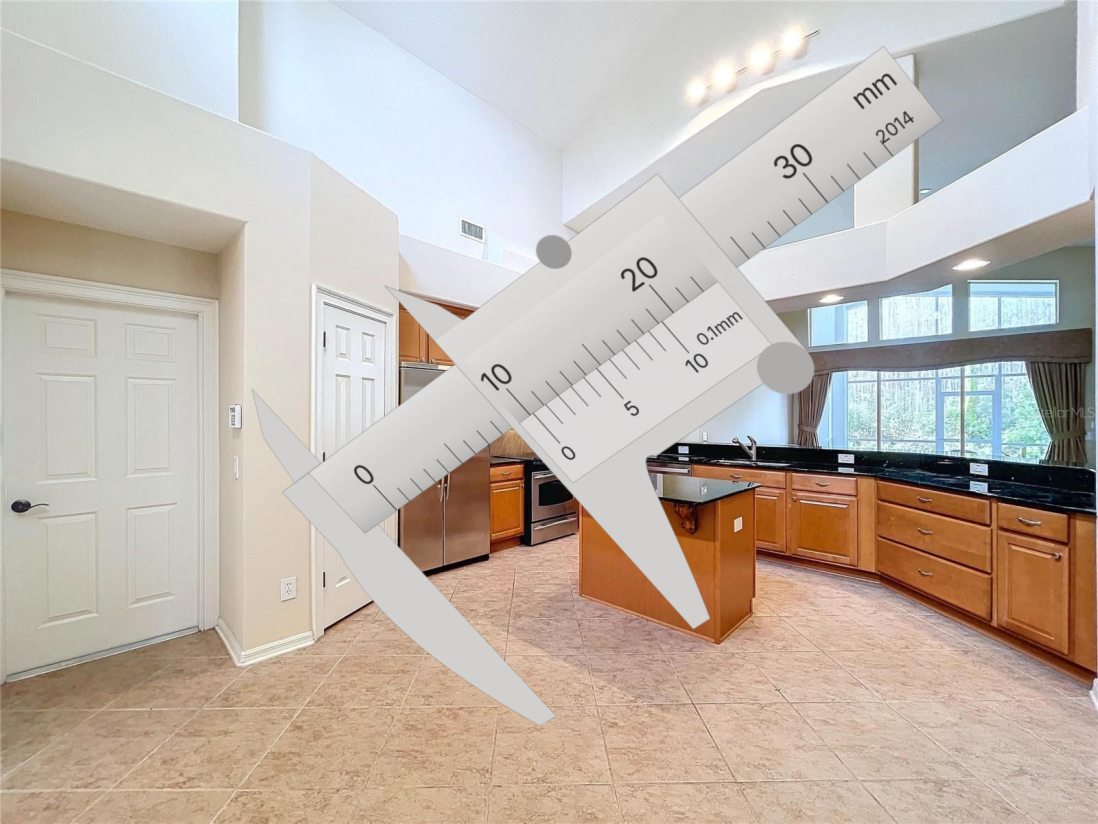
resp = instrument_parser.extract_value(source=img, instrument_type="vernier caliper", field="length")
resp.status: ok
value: 10.2 mm
